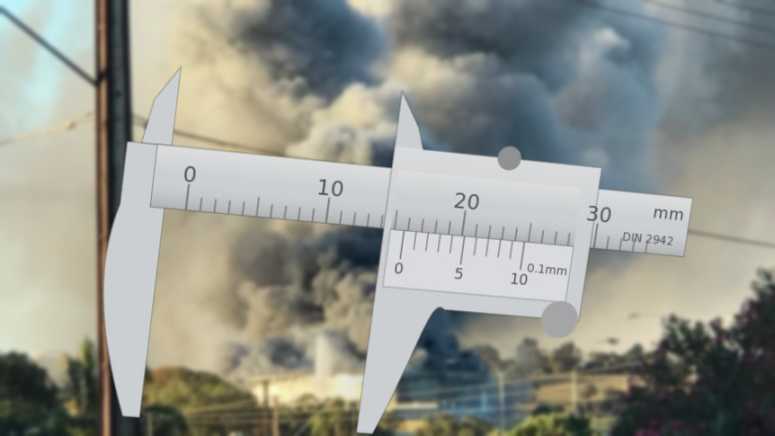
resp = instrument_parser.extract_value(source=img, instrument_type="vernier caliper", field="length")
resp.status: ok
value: 15.7 mm
